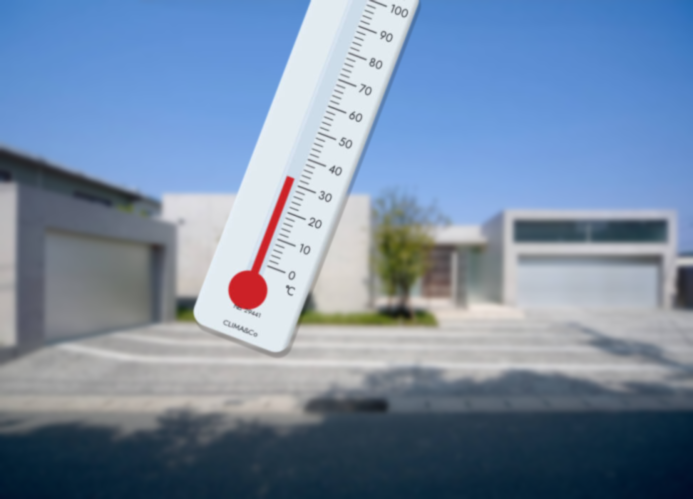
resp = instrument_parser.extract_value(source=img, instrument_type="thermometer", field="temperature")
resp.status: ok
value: 32 °C
